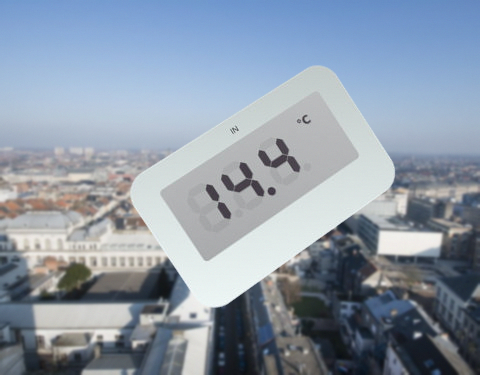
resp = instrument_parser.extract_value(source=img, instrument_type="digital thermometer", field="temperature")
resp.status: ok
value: 14.4 °C
